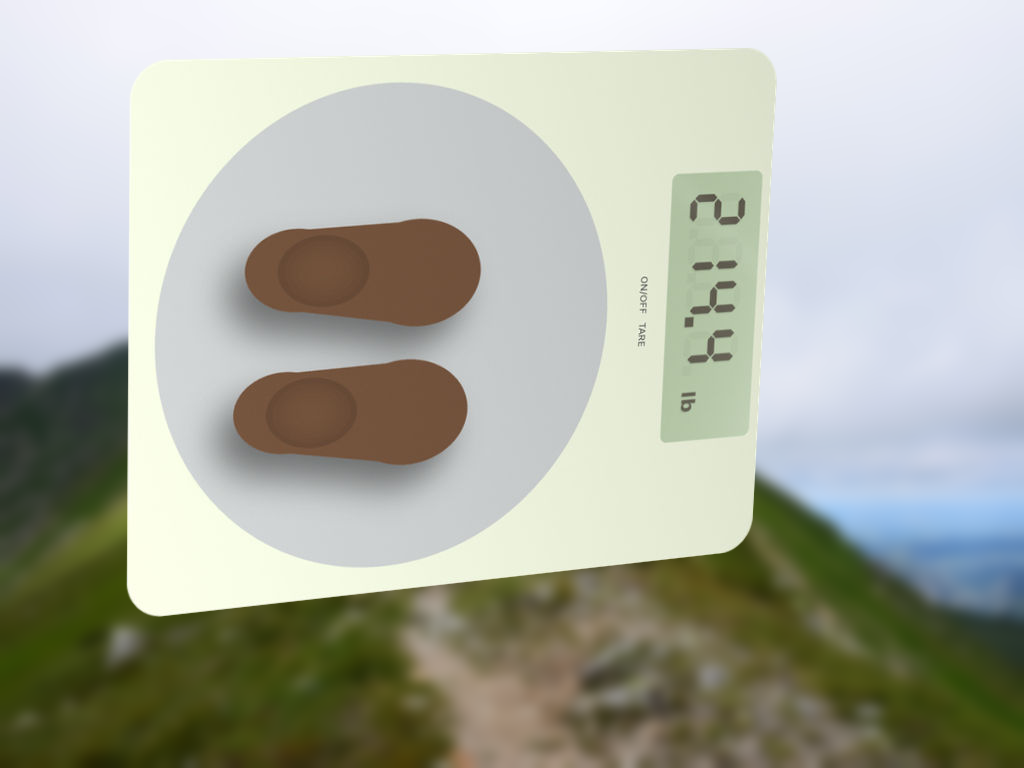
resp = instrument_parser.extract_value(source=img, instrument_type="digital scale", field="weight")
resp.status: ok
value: 214.4 lb
